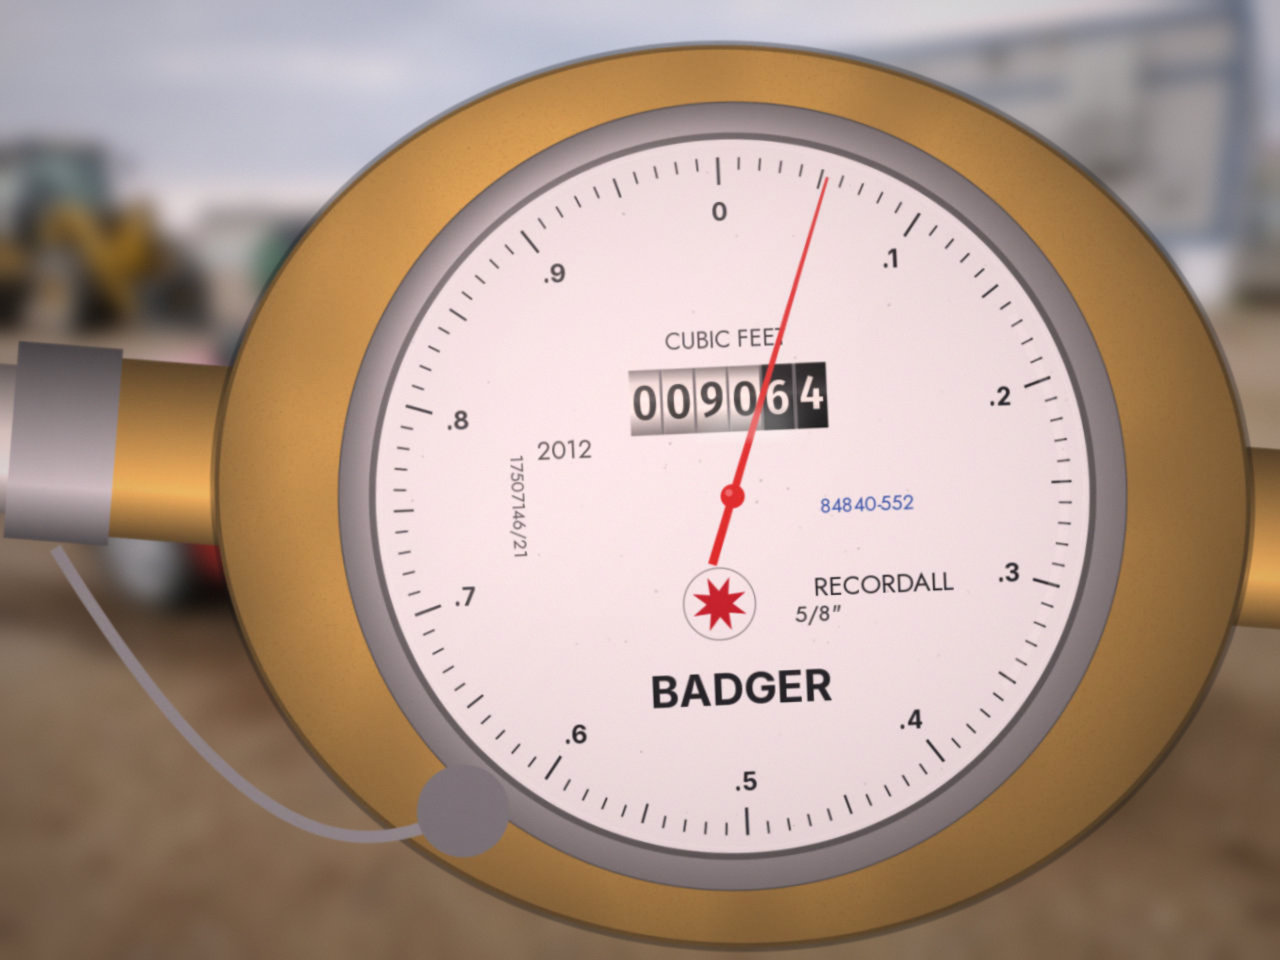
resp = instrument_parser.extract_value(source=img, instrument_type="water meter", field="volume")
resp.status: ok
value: 9064.05 ft³
